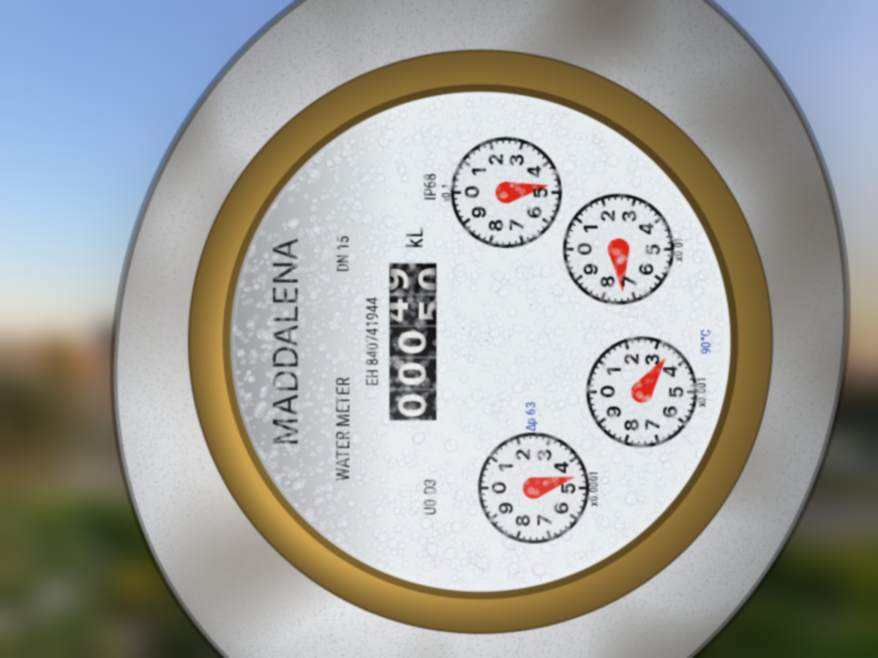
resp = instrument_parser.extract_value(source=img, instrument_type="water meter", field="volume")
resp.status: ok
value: 49.4734 kL
